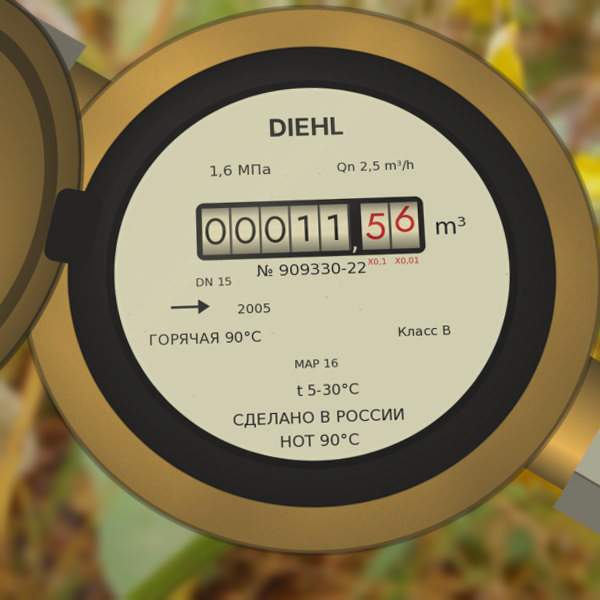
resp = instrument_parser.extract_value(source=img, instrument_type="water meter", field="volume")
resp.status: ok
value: 11.56 m³
